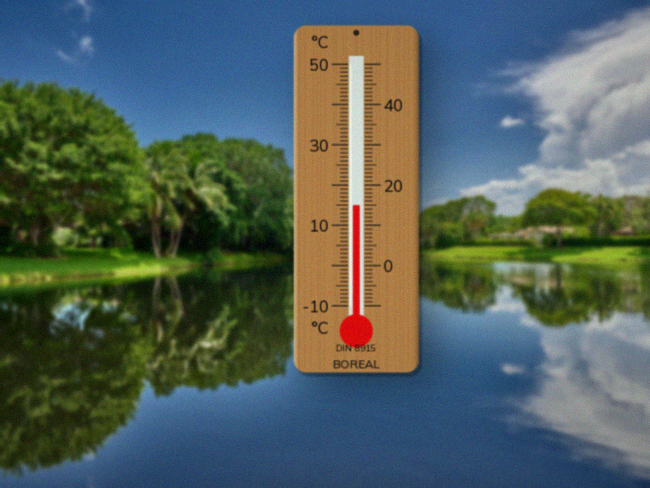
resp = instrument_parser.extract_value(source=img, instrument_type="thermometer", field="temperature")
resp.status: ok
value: 15 °C
